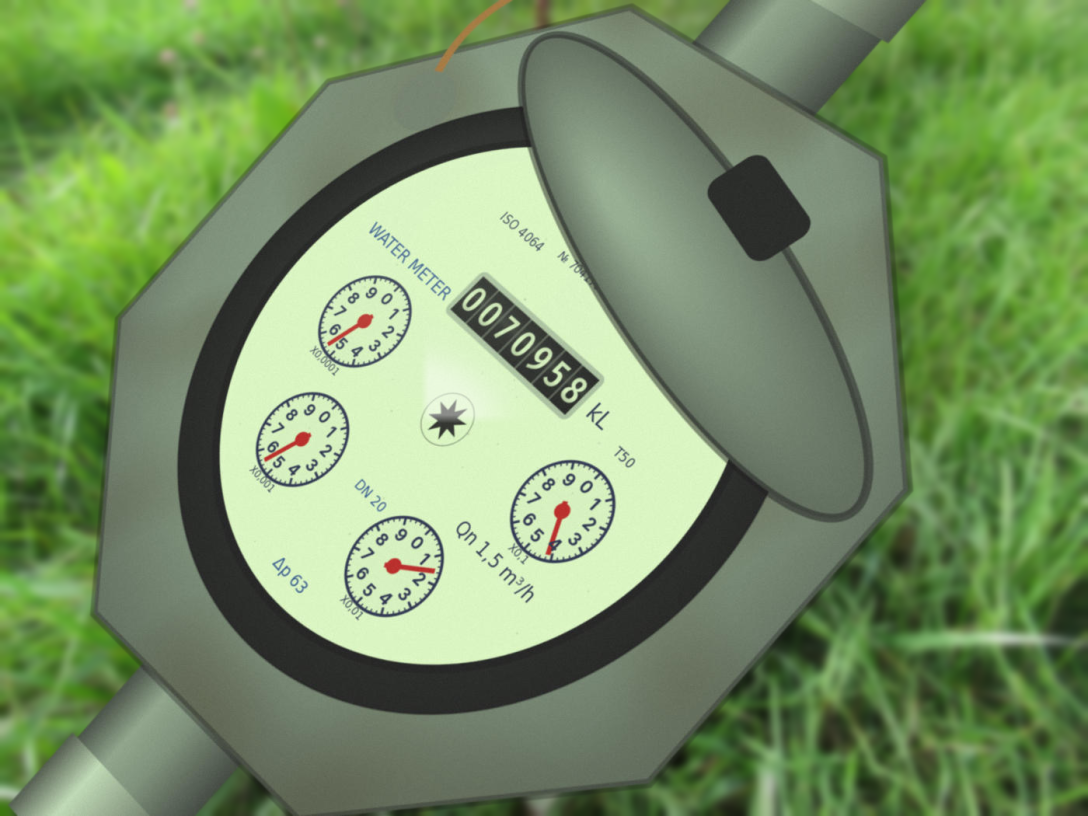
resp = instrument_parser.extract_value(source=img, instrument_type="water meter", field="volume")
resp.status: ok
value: 70958.4155 kL
